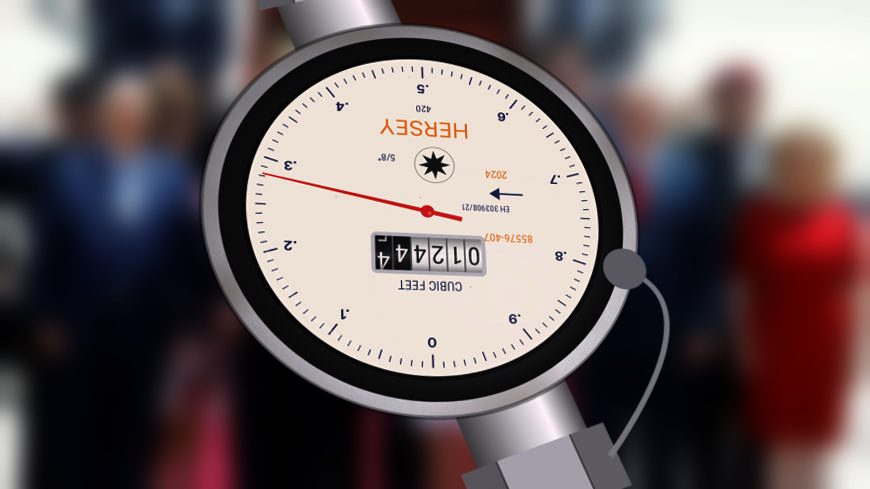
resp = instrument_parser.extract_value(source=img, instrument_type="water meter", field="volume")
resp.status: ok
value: 12444.28 ft³
